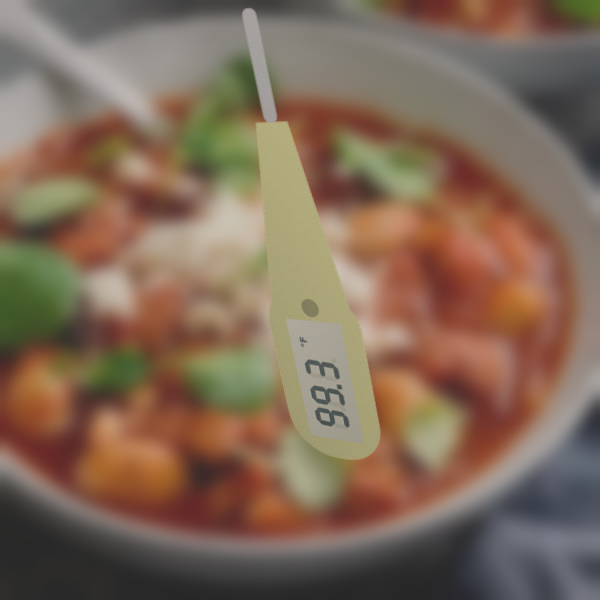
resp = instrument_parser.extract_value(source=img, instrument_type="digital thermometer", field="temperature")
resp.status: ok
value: 99.3 °F
